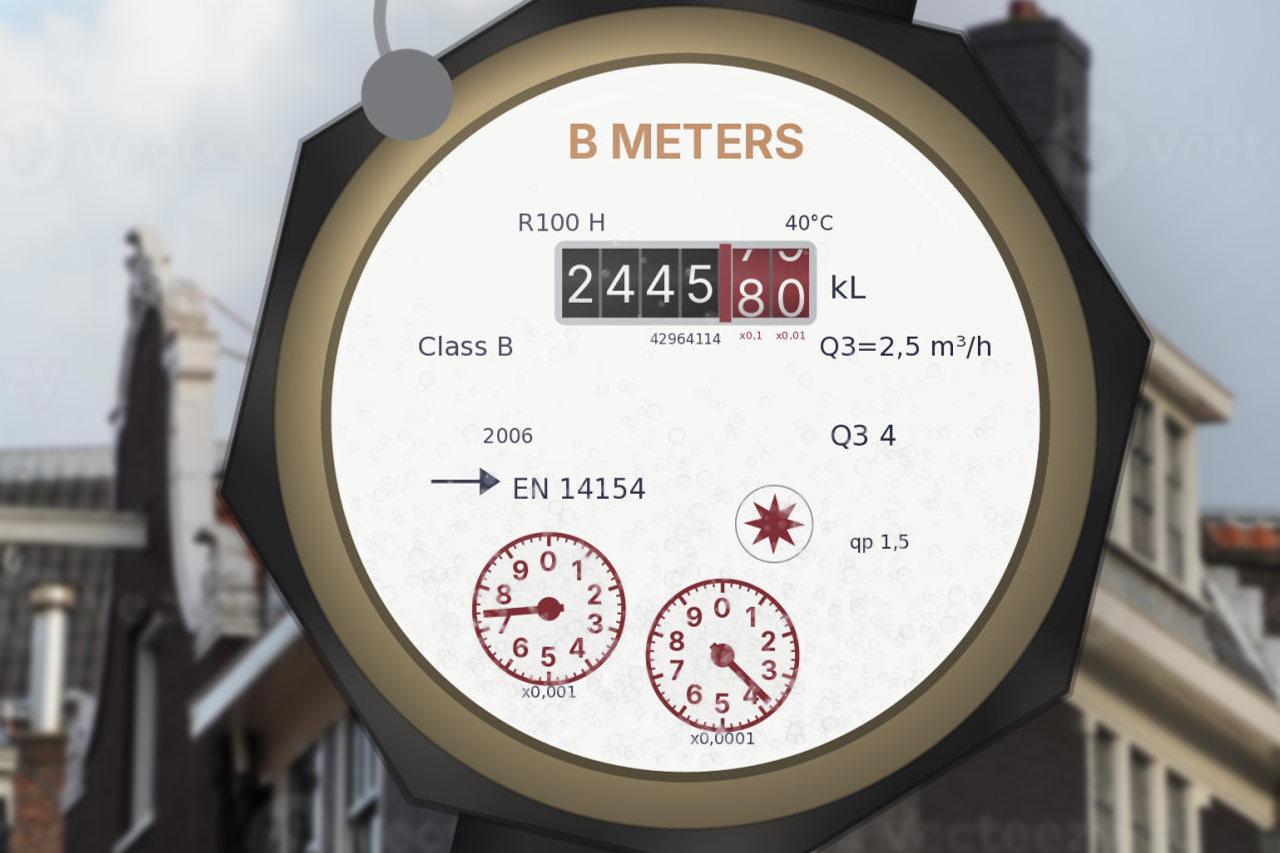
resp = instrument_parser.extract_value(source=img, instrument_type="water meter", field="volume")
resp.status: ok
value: 2445.7973 kL
